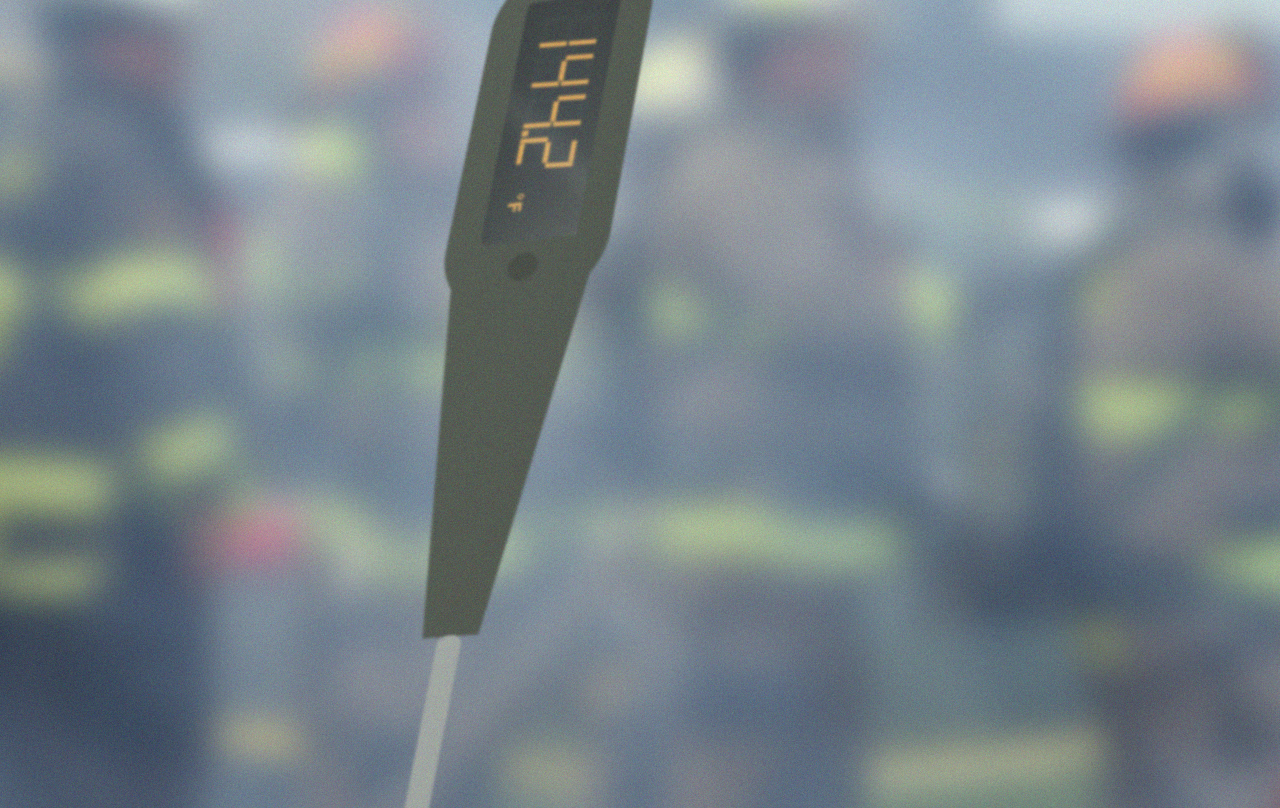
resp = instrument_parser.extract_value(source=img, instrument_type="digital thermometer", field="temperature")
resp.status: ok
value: 144.2 °F
